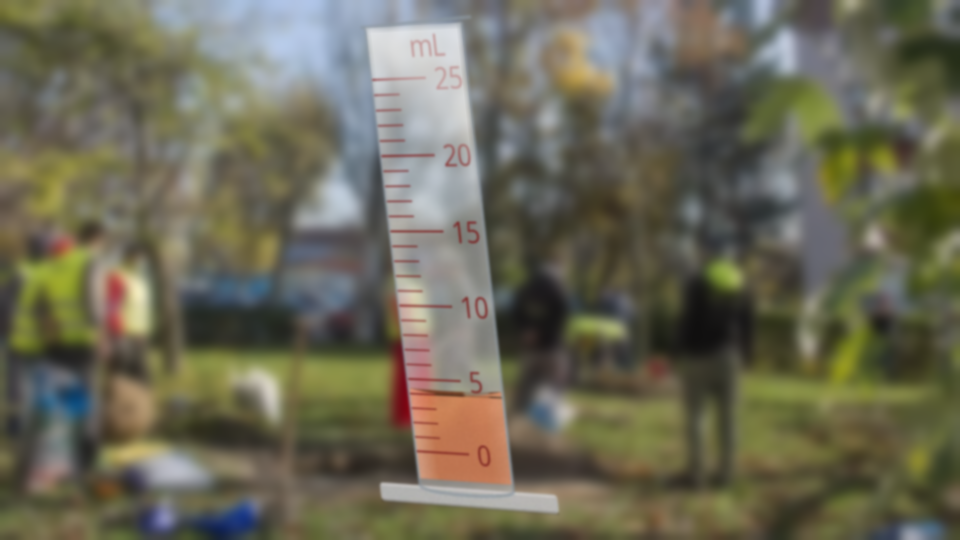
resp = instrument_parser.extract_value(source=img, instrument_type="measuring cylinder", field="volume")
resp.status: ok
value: 4 mL
